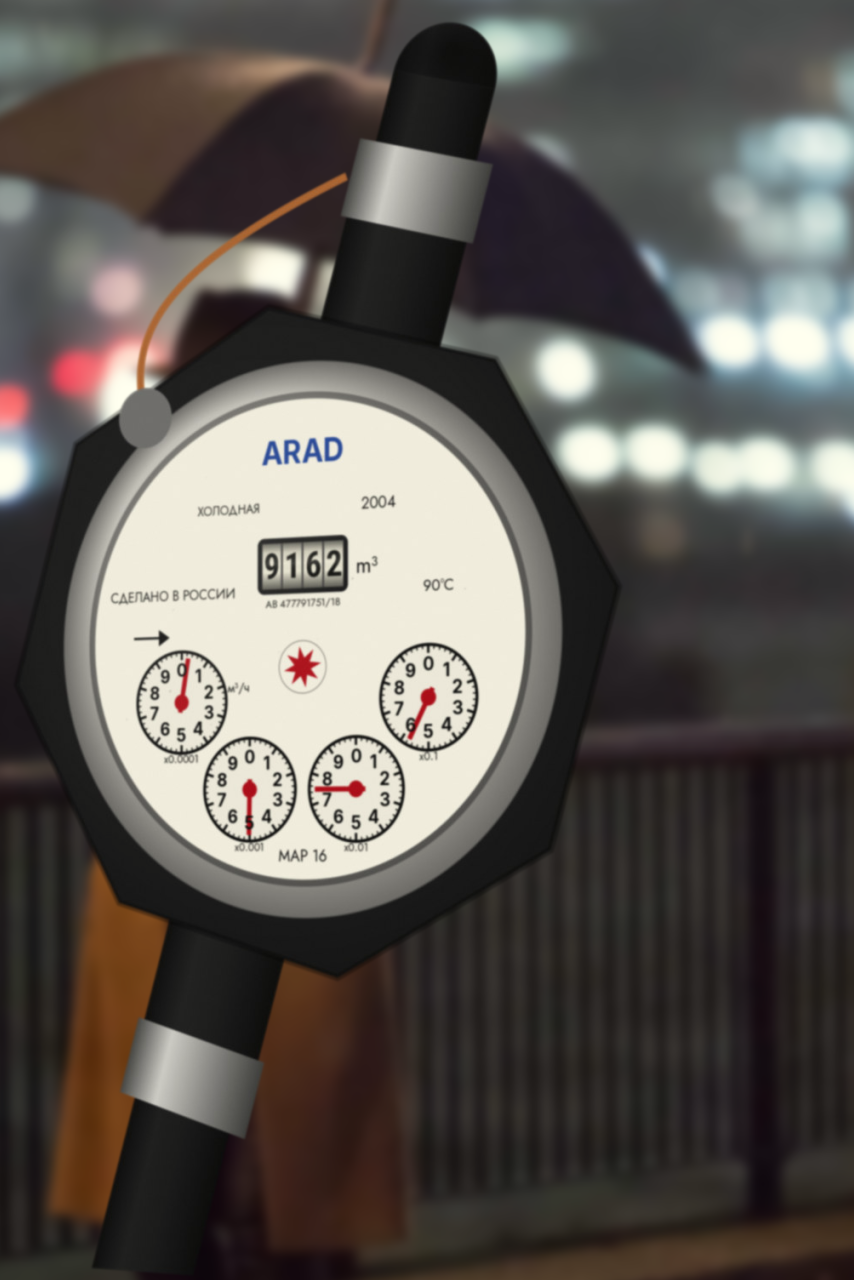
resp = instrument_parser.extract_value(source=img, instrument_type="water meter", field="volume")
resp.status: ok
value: 9162.5750 m³
